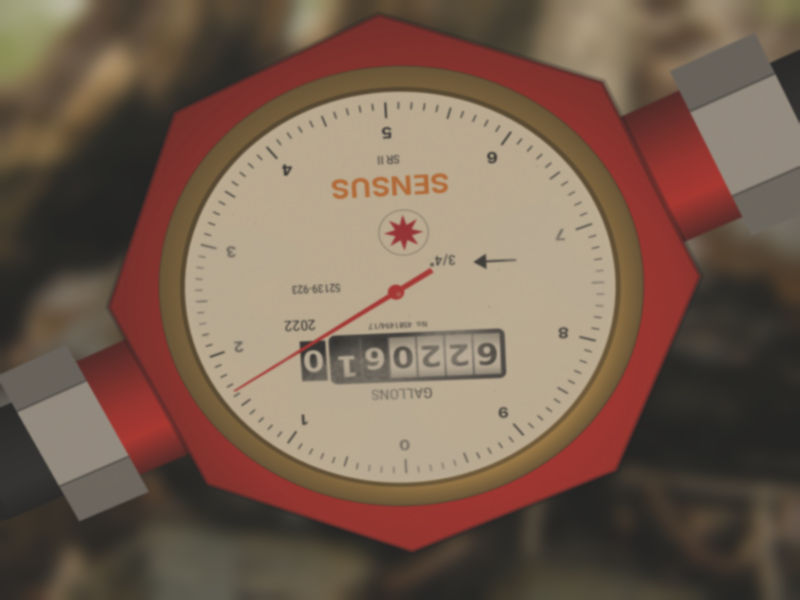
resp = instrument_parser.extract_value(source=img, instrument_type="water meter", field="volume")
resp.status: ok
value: 6220611.6 gal
